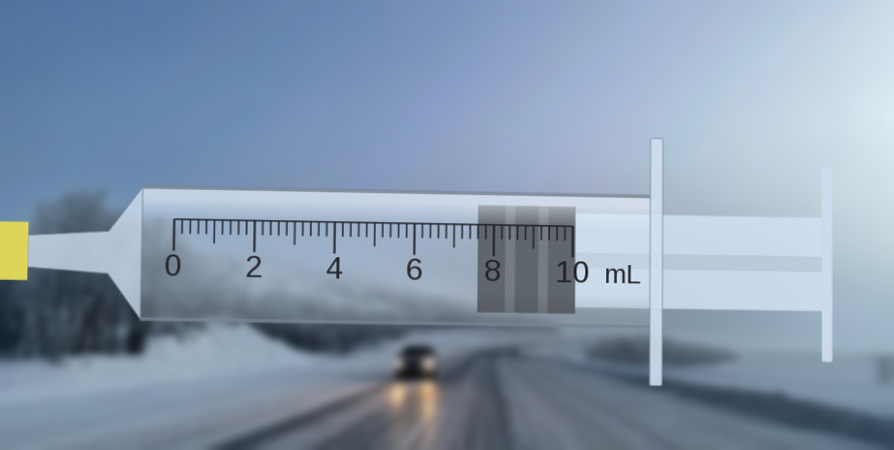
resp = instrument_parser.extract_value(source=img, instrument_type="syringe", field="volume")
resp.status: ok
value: 7.6 mL
